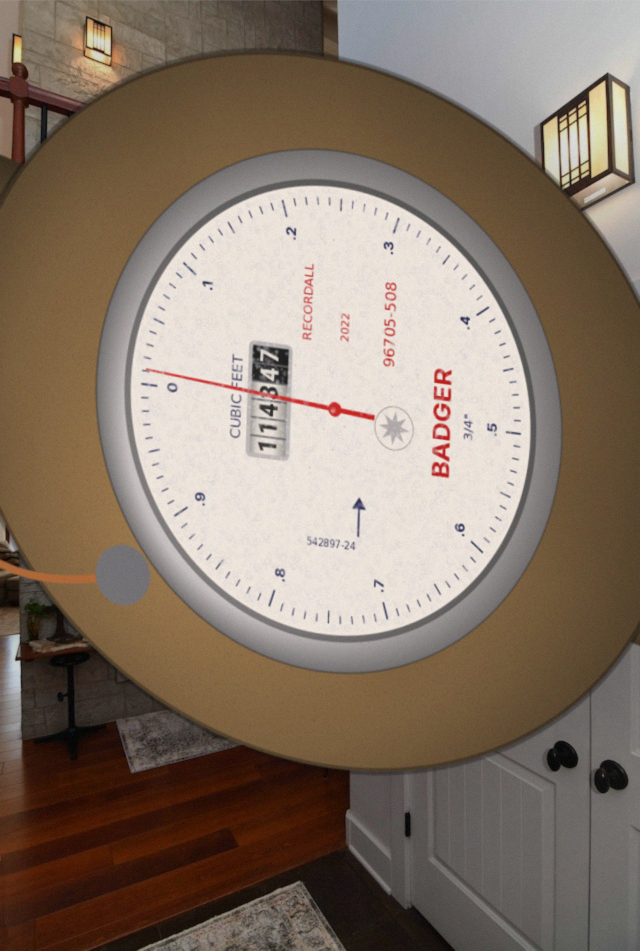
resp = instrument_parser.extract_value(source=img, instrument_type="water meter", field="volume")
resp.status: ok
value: 114347.01 ft³
